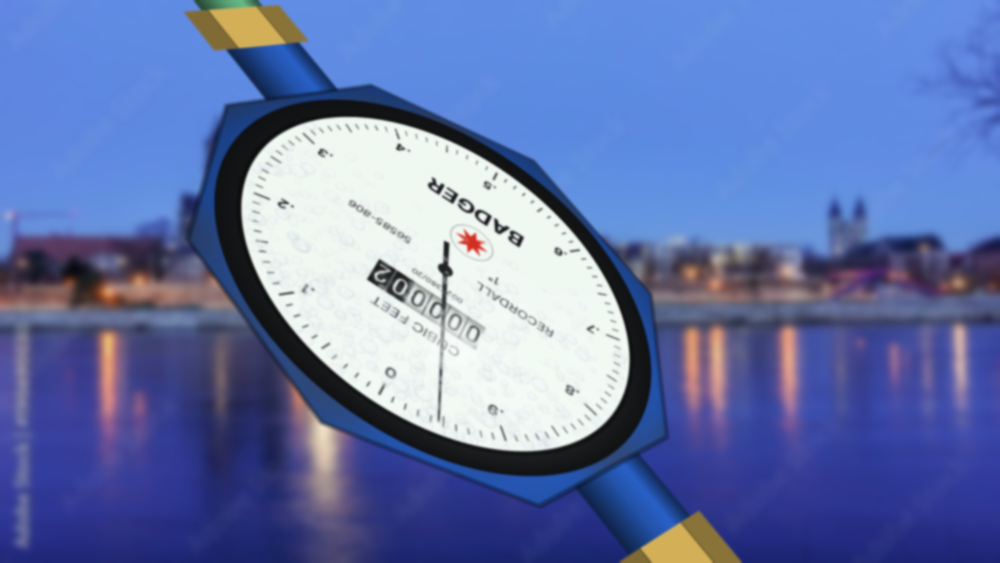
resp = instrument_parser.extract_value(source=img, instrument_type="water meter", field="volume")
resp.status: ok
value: 1.95 ft³
